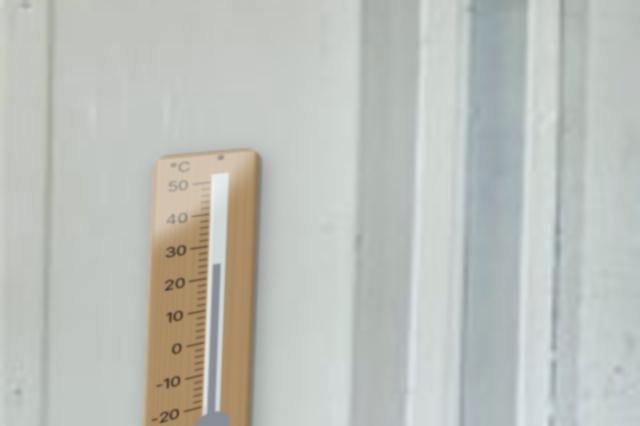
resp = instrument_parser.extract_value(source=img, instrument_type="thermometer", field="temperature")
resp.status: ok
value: 24 °C
